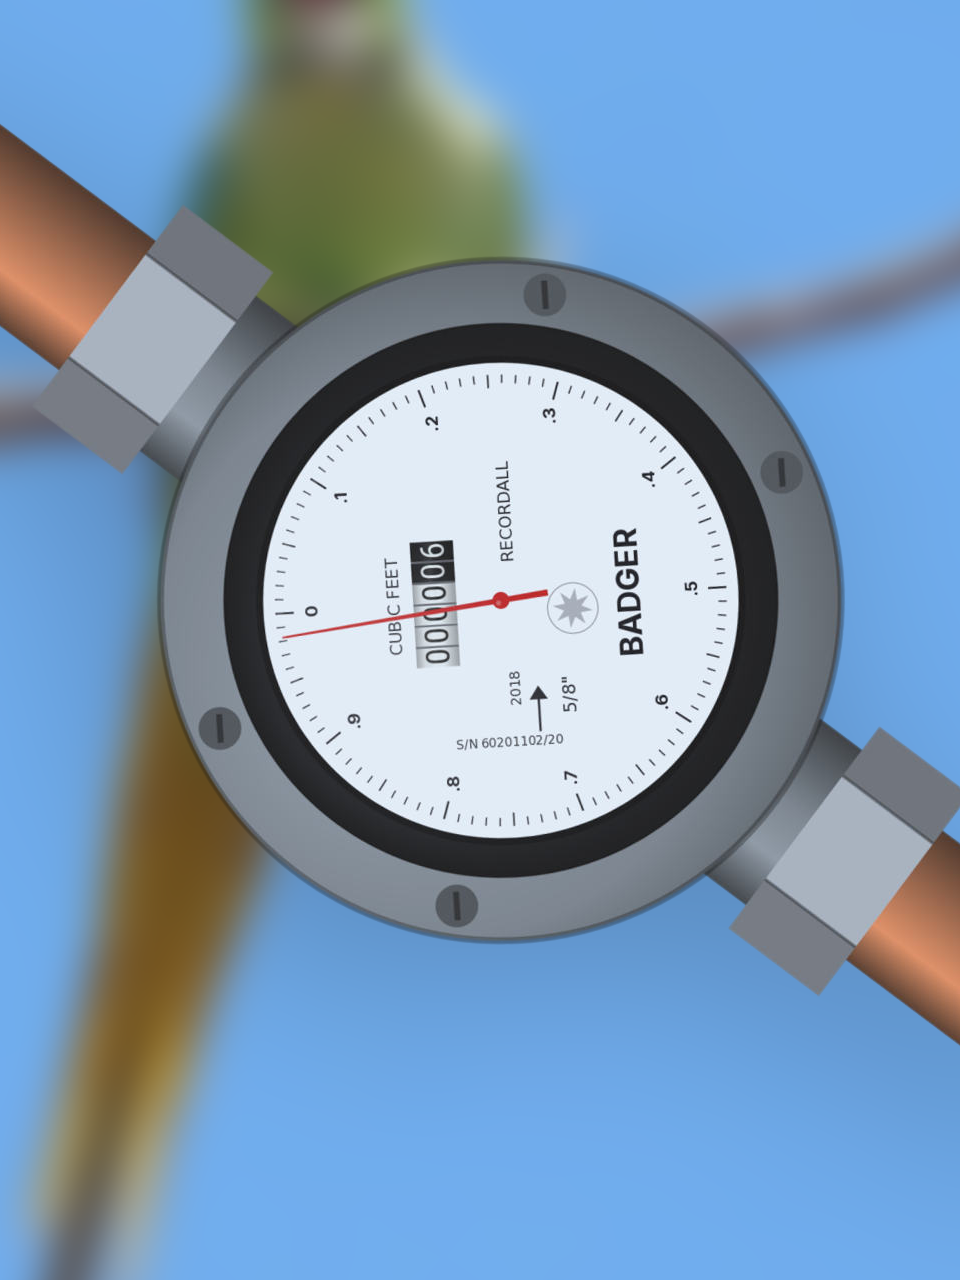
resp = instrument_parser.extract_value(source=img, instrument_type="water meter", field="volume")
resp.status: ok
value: 5.98 ft³
